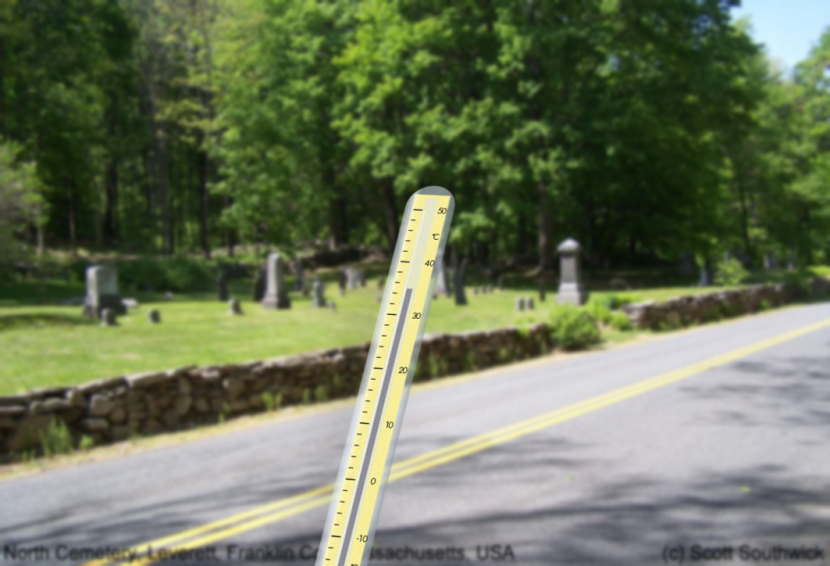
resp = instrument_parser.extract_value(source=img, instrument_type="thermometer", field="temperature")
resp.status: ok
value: 35 °C
